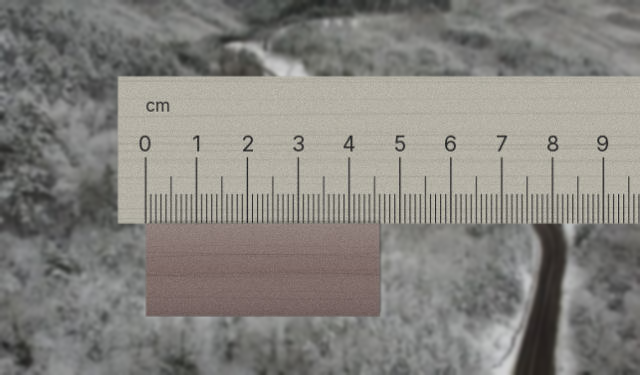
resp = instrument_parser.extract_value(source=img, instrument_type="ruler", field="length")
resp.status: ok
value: 4.6 cm
